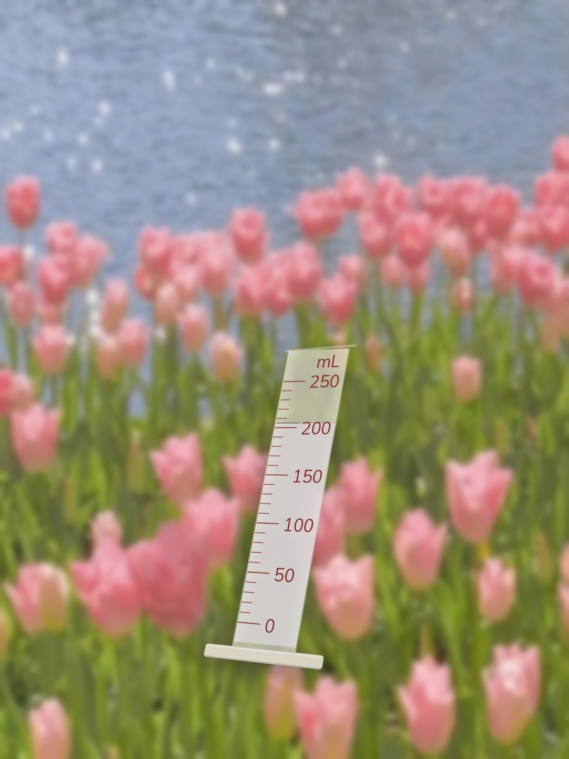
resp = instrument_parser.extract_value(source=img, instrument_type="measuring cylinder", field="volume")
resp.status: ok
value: 205 mL
